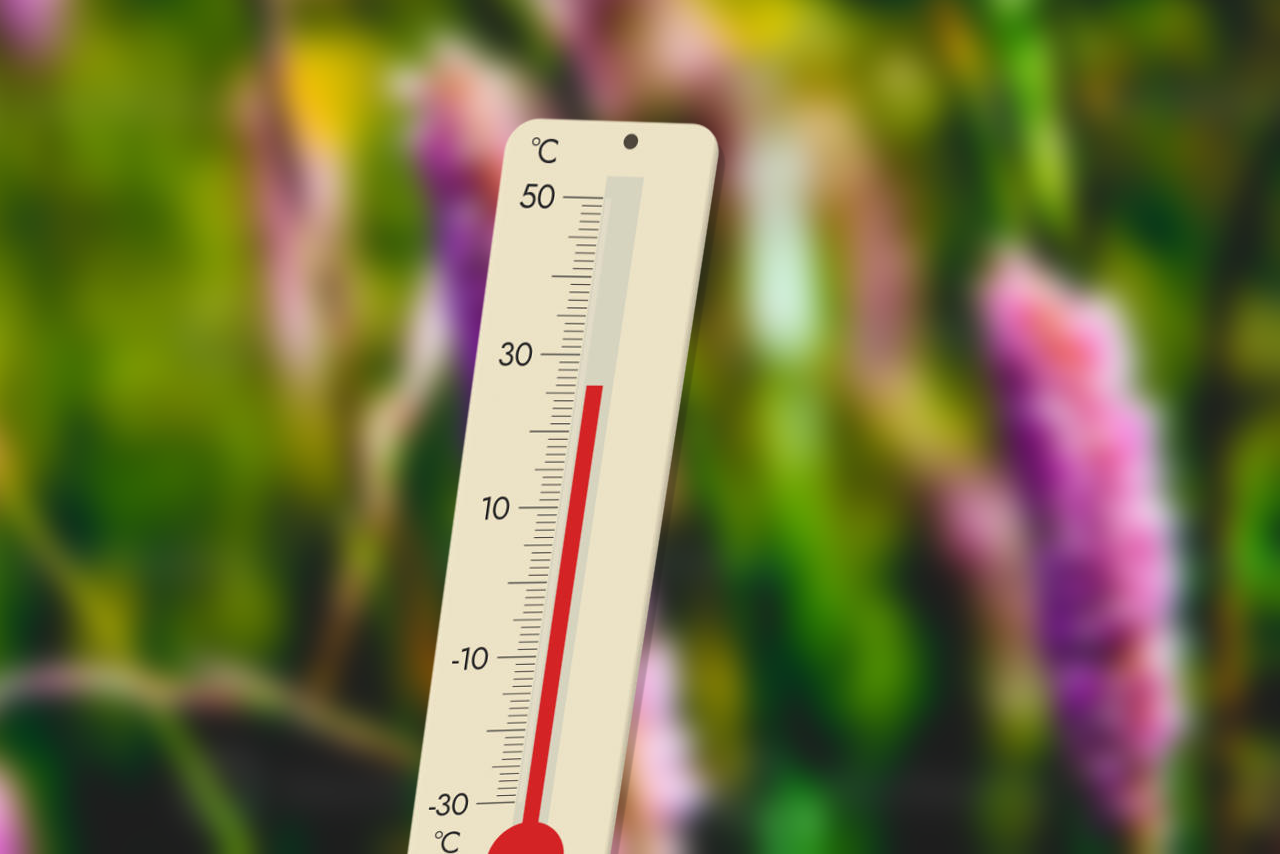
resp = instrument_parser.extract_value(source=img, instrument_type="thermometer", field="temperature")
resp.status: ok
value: 26 °C
